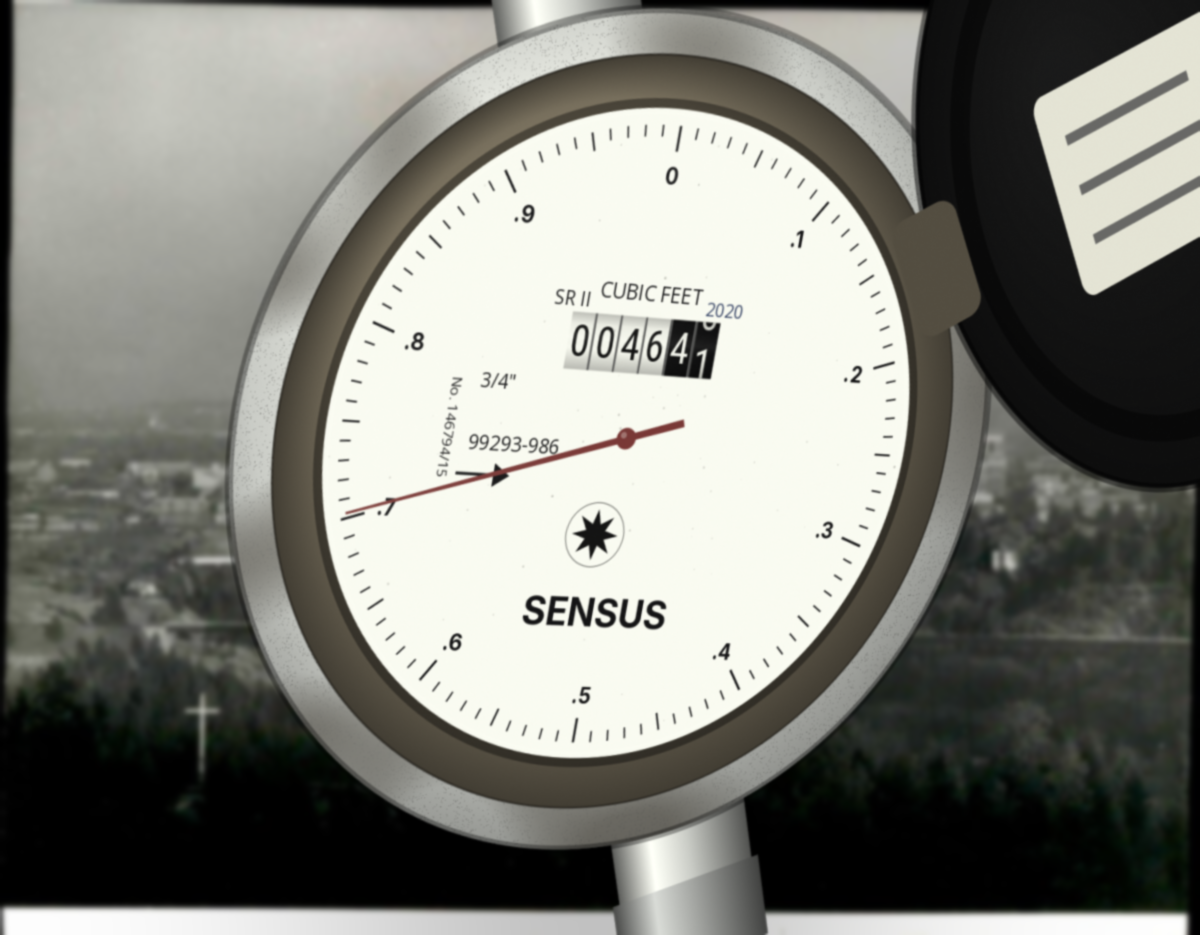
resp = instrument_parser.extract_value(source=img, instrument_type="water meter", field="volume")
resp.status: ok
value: 4640.70 ft³
